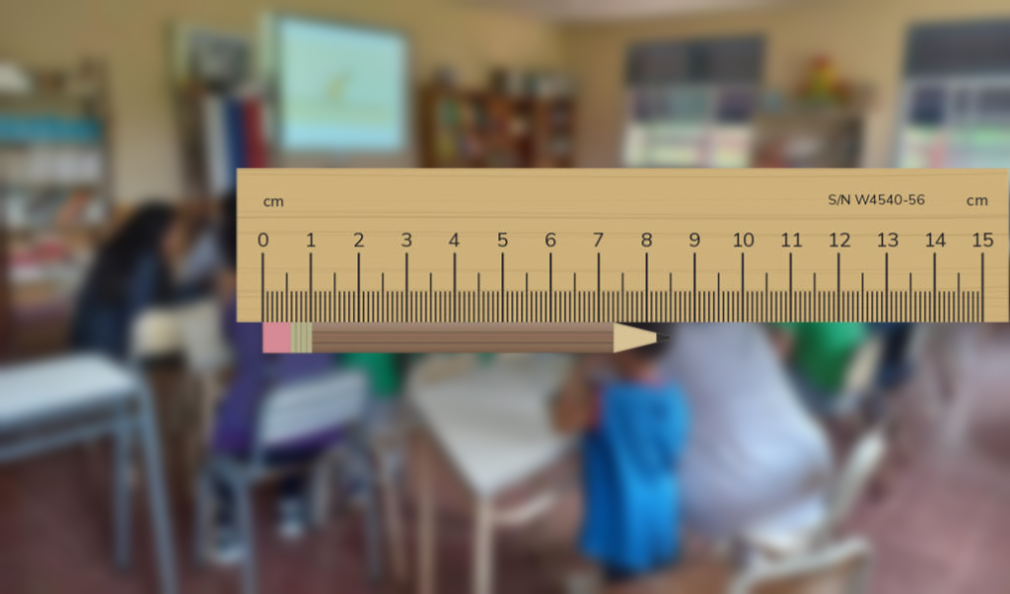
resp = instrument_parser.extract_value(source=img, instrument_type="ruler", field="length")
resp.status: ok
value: 8.5 cm
